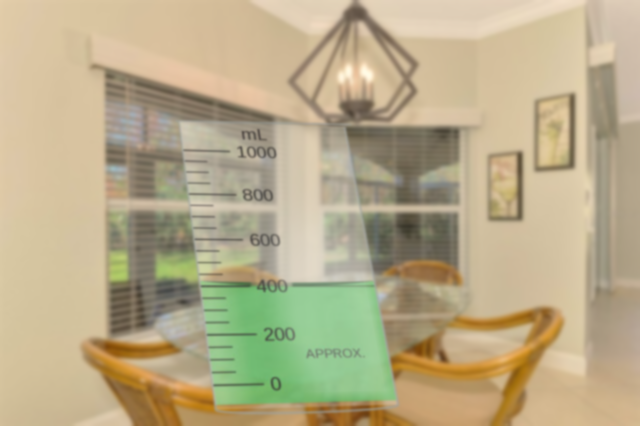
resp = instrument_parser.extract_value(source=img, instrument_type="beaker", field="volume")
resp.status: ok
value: 400 mL
